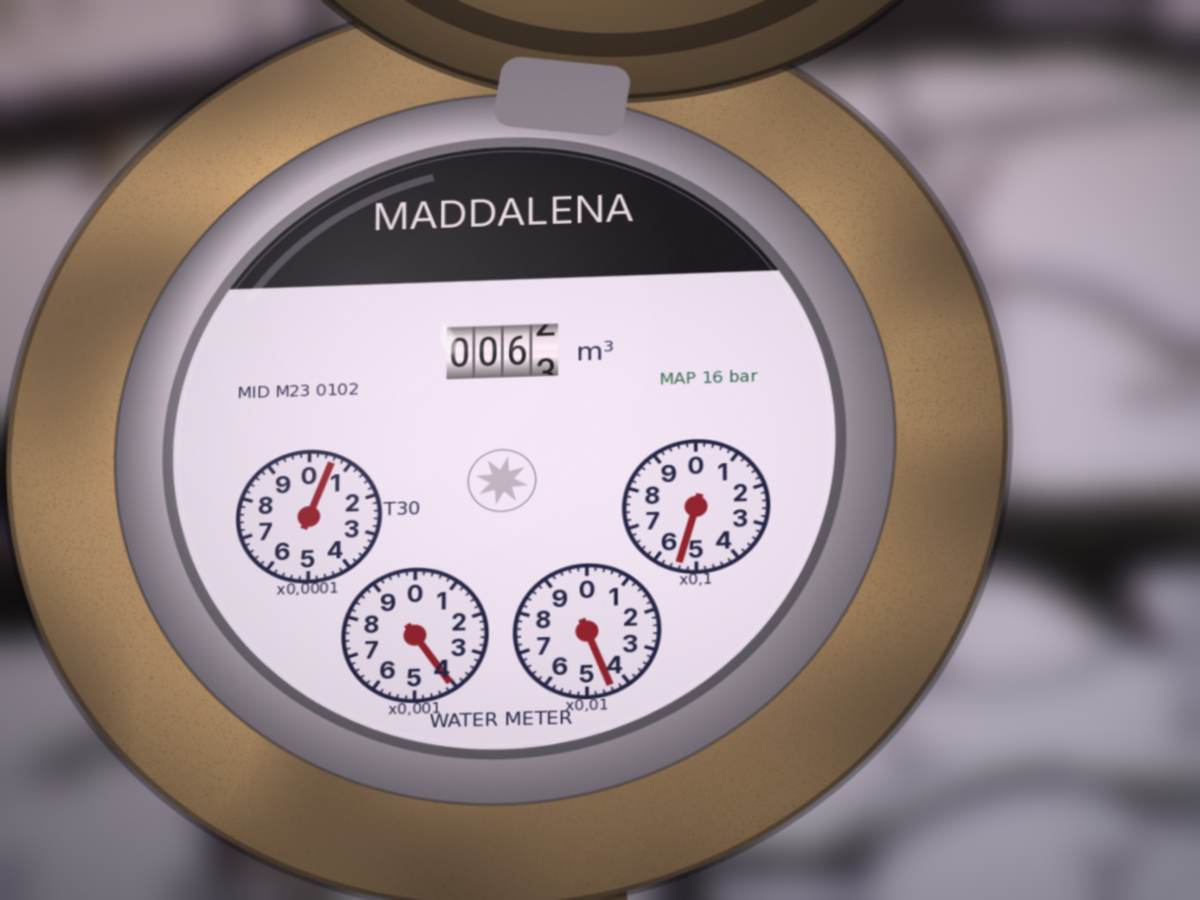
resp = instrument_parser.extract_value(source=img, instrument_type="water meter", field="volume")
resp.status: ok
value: 62.5440 m³
